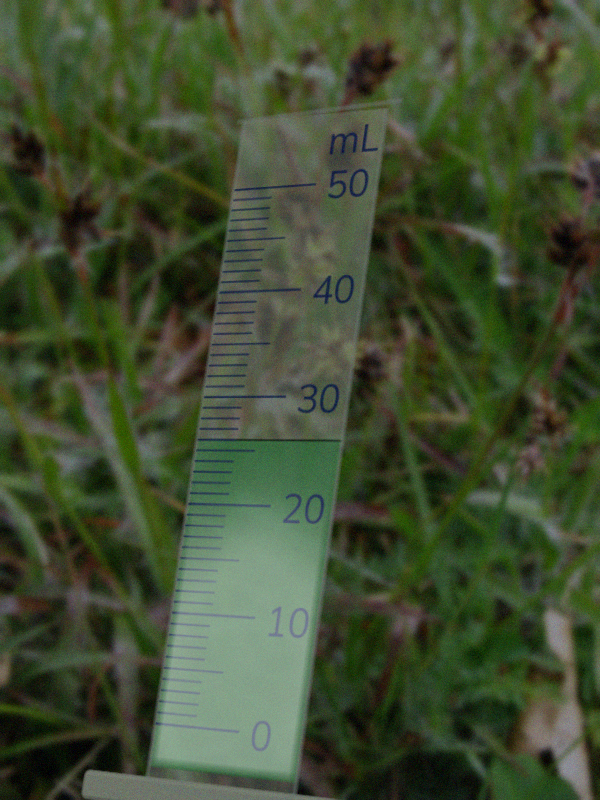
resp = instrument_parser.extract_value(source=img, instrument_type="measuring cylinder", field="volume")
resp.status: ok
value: 26 mL
